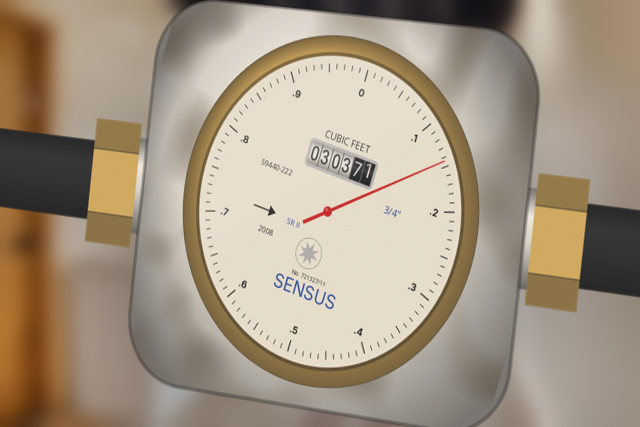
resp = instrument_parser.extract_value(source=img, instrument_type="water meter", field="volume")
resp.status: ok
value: 30371.14 ft³
